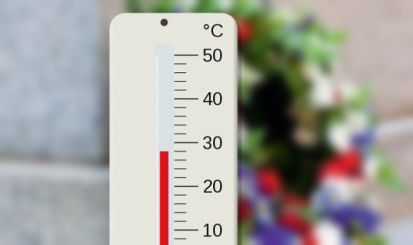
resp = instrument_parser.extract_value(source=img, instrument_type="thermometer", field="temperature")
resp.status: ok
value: 28 °C
